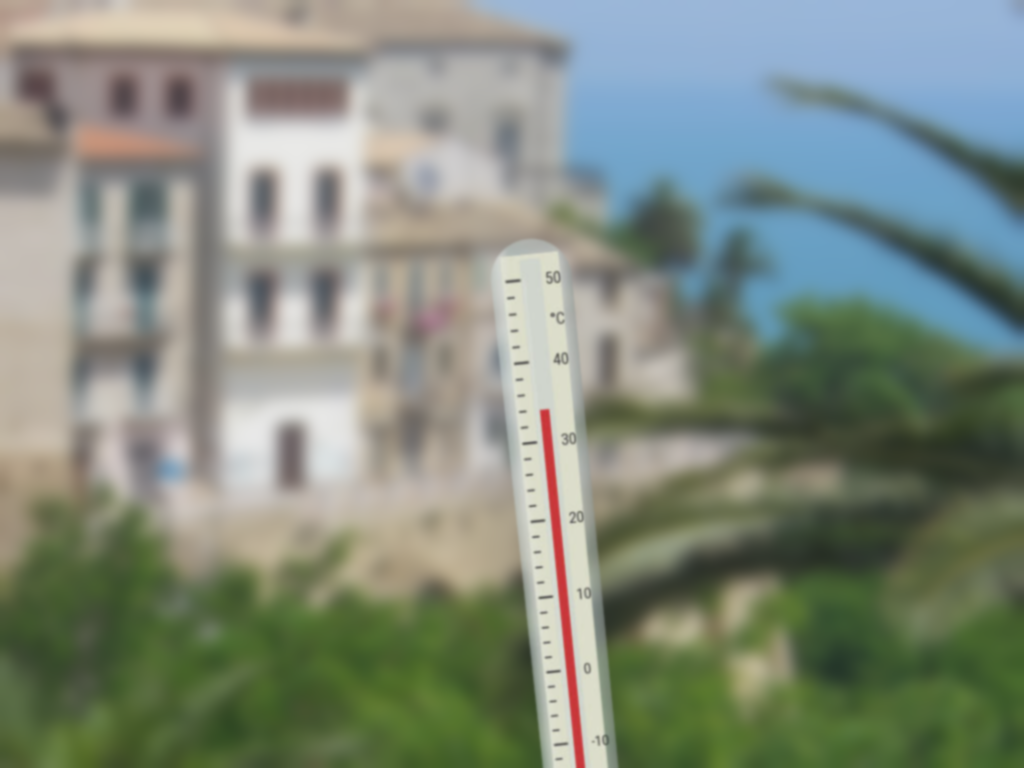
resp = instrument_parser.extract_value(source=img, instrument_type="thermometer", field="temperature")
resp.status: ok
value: 34 °C
